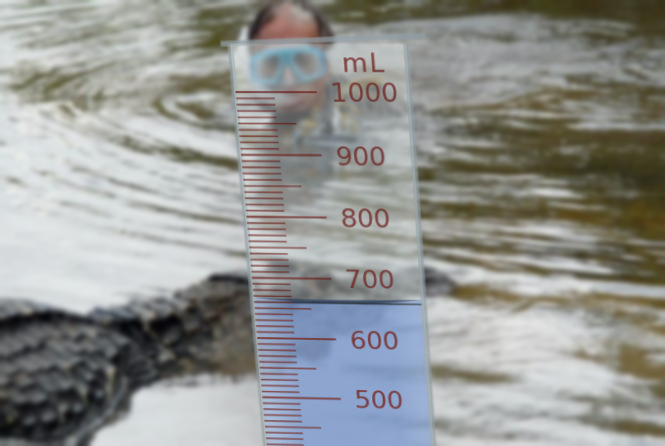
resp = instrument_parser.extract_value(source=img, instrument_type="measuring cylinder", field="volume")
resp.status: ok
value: 660 mL
